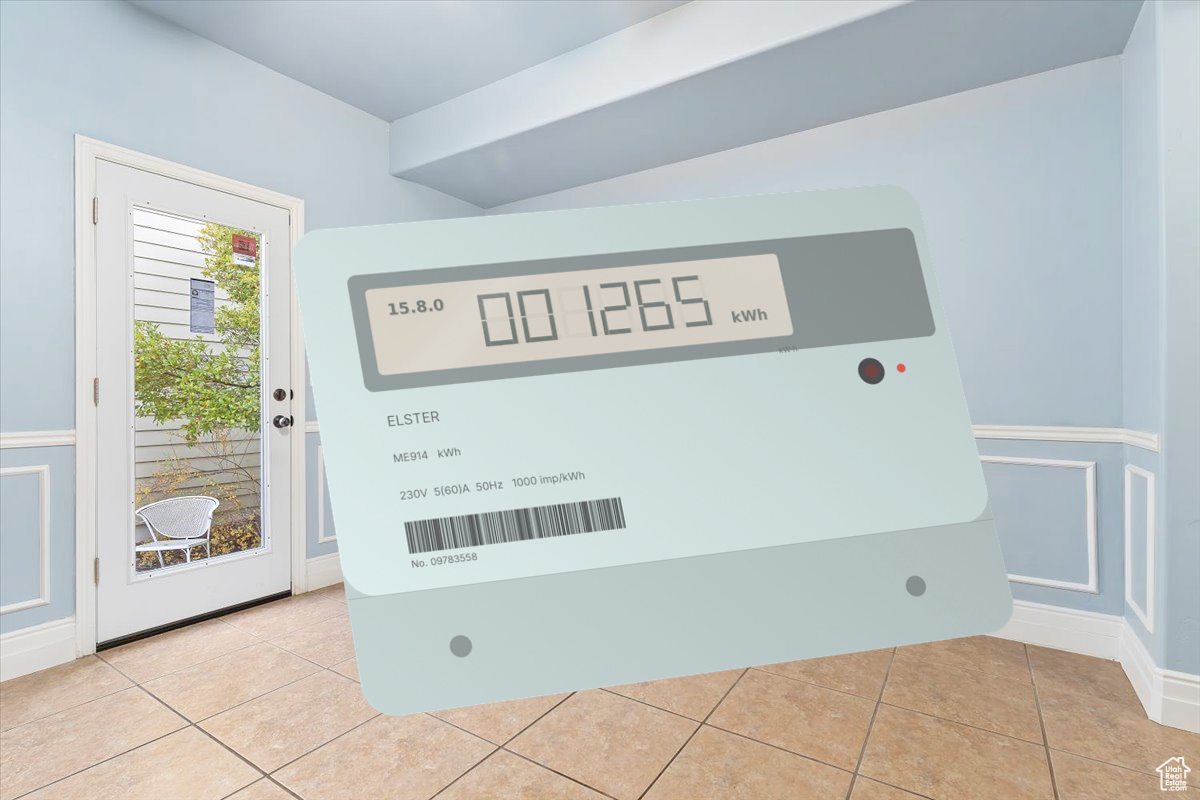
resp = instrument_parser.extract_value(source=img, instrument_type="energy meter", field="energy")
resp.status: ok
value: 1265 kWh
